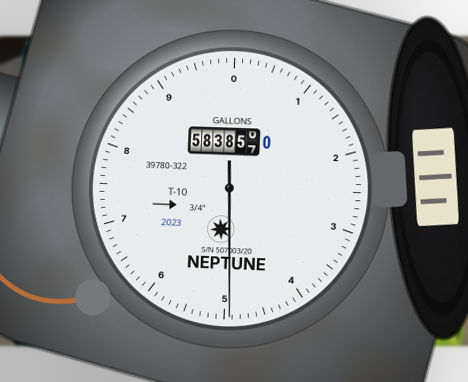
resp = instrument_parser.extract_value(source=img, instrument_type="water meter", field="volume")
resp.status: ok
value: 5838564.9 gal
